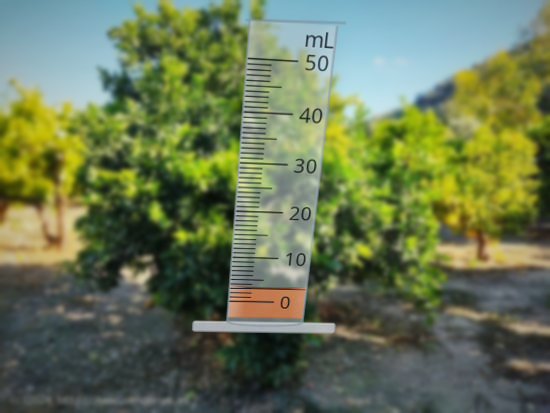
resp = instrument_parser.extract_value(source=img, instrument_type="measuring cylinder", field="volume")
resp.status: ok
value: 3 mL
